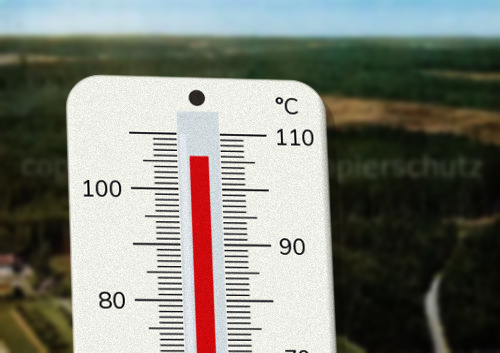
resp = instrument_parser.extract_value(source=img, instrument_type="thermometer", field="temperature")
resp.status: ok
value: 106 °C
